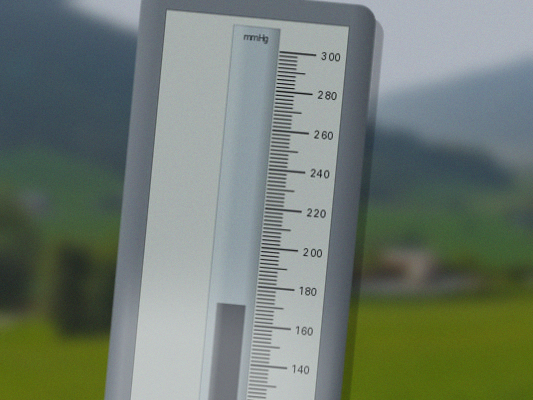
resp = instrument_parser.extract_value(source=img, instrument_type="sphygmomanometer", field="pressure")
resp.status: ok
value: 170 mmHg
